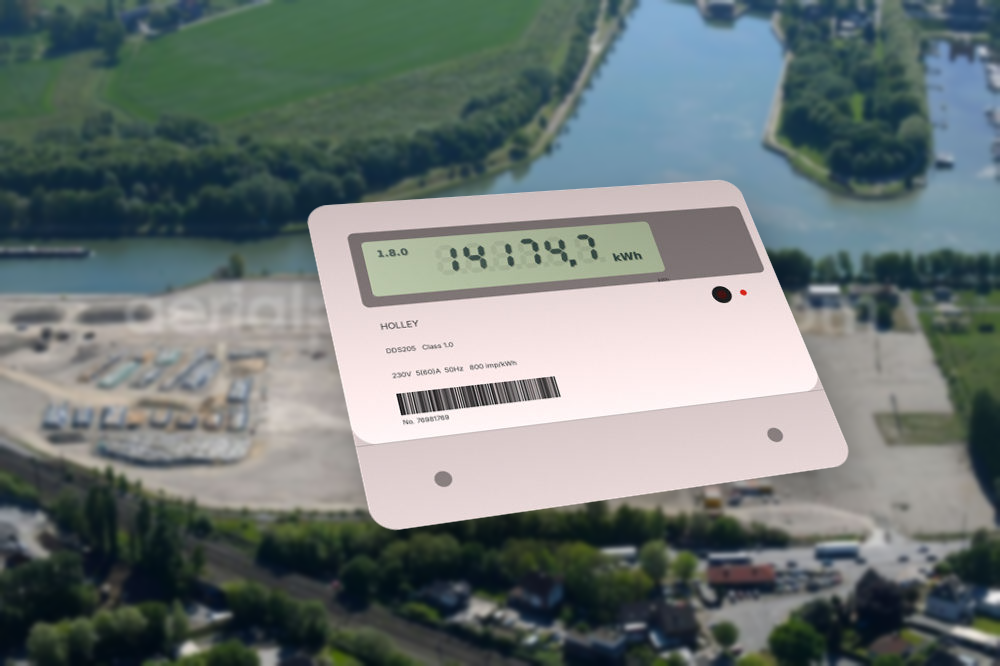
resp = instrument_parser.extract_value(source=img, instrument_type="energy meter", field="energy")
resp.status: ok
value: 14174.7 kWh
